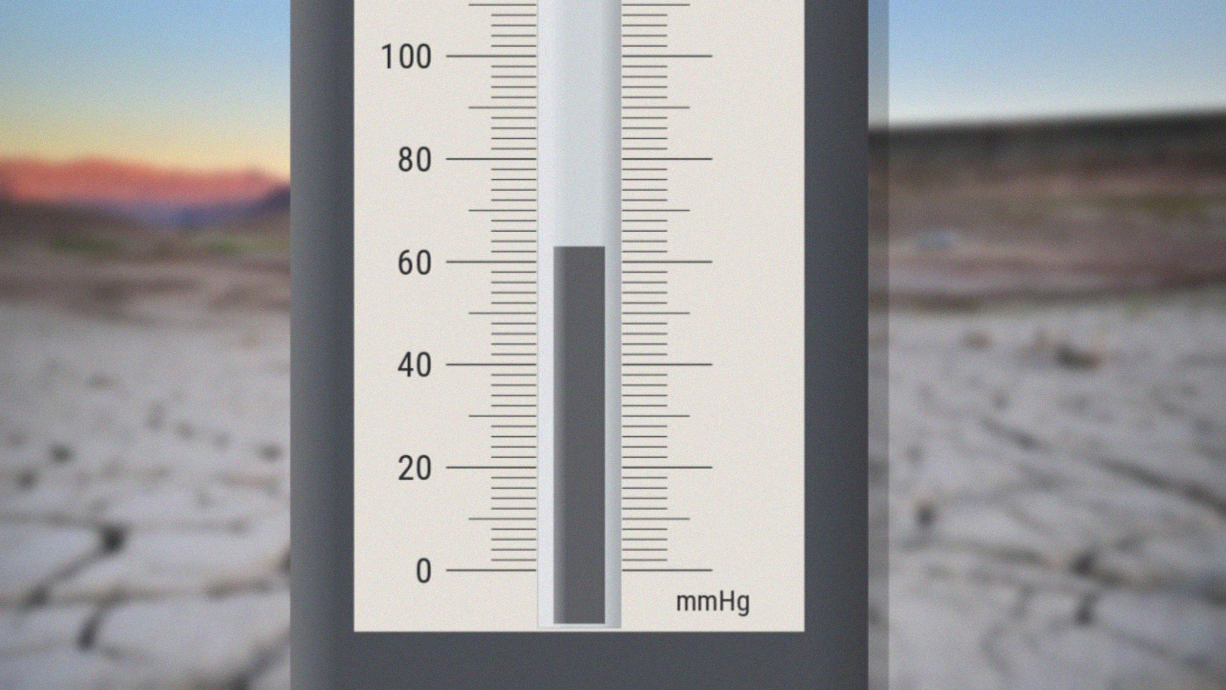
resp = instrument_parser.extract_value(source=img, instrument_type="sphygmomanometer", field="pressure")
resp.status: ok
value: 63 mmHg
